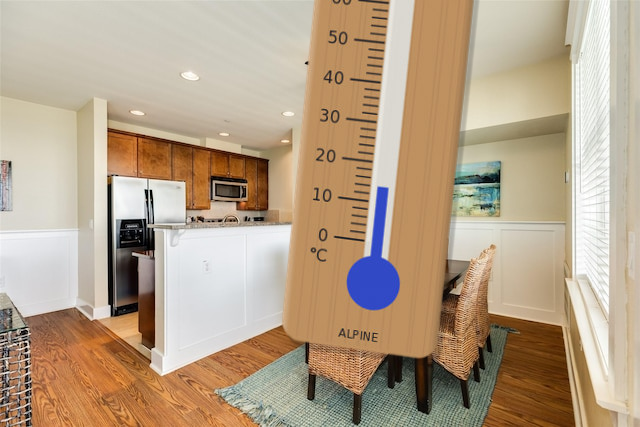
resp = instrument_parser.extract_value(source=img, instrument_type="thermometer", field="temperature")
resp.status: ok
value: 14 °C
